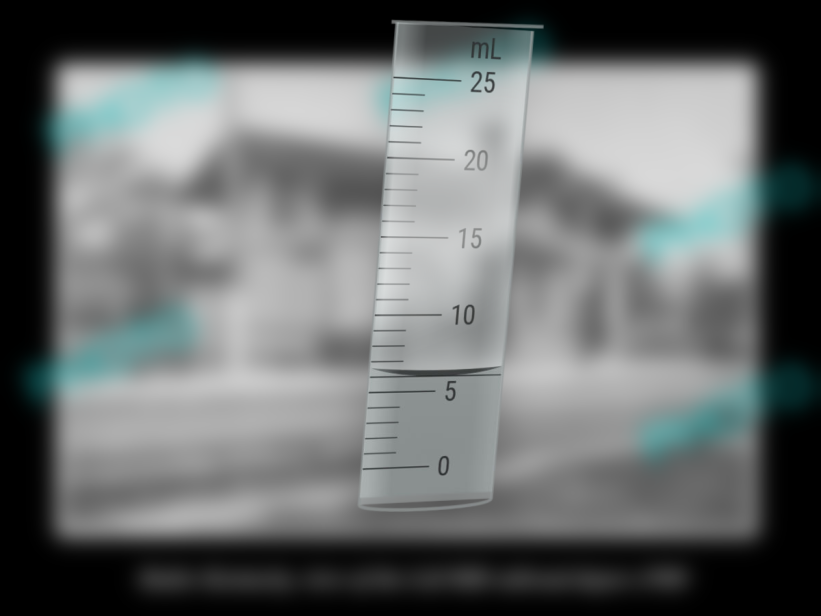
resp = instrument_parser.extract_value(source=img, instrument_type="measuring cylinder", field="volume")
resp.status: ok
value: 6 mL
